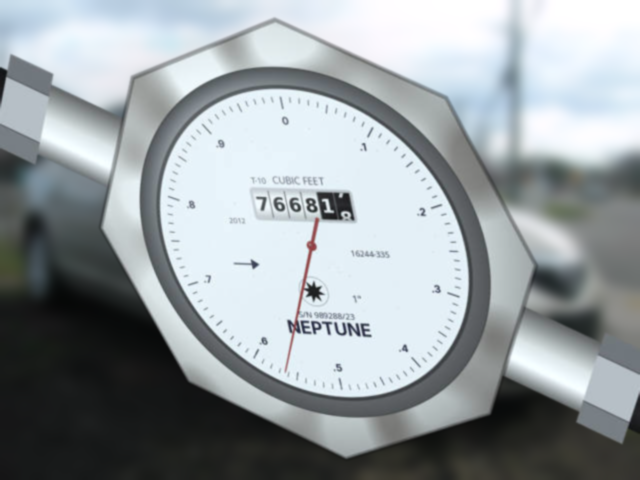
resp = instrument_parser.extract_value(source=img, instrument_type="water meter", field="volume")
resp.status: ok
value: 766817.56 ft³
